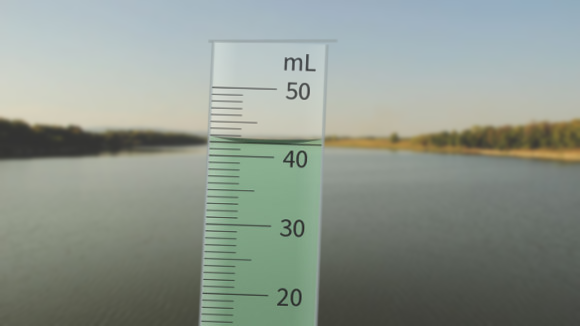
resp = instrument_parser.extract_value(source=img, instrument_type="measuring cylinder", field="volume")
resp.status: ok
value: 42 mL
